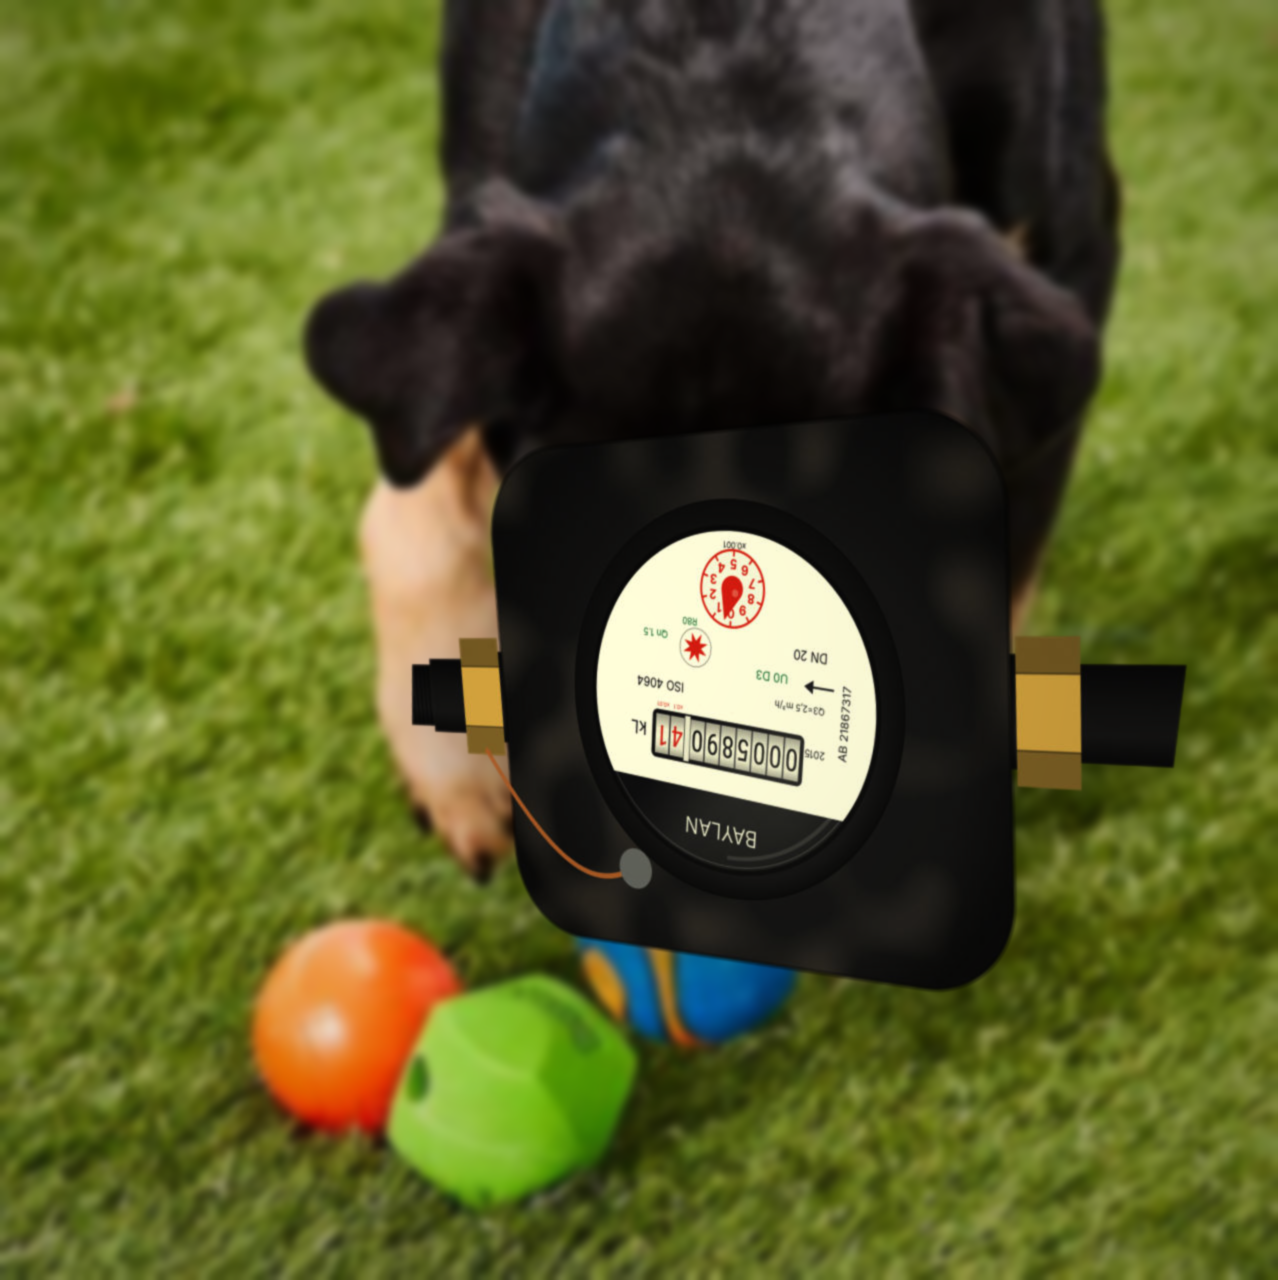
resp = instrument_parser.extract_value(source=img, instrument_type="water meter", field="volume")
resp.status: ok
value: 5890.410 kL
